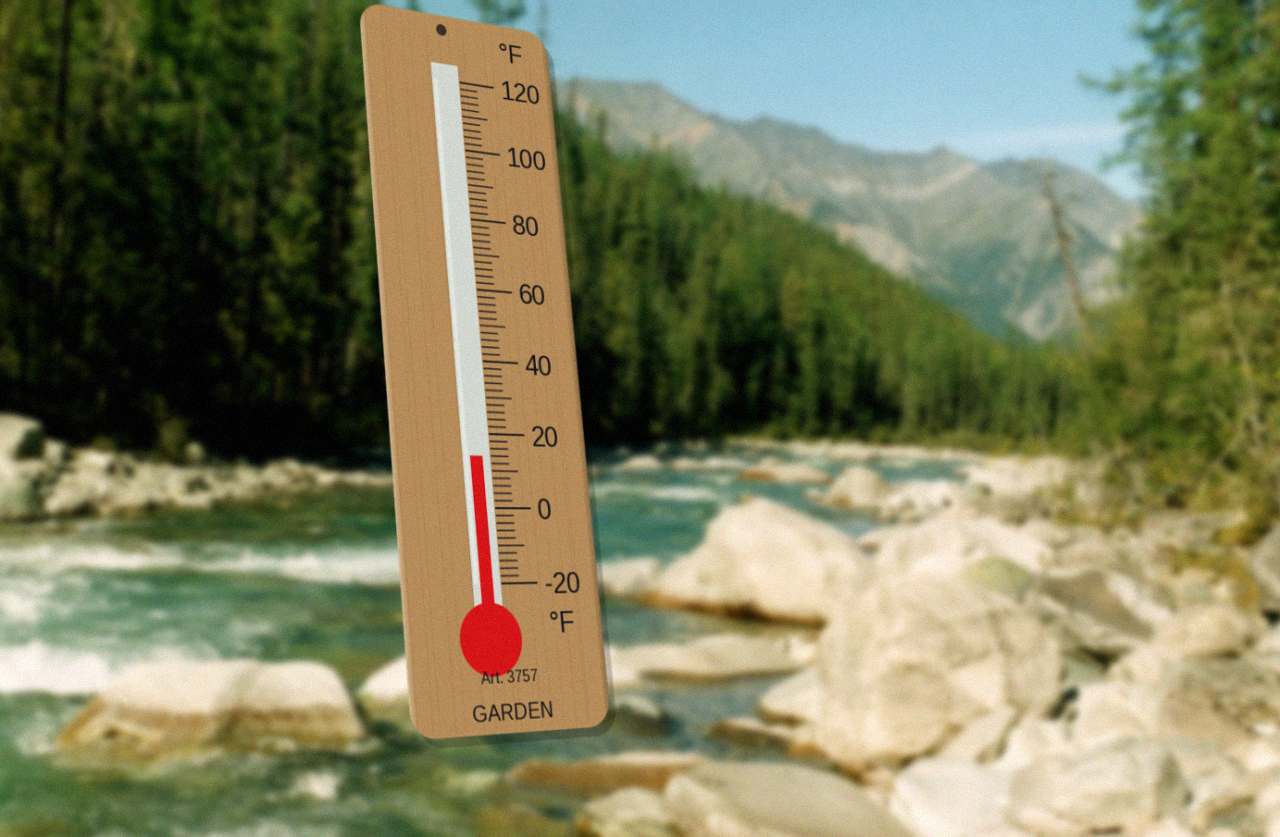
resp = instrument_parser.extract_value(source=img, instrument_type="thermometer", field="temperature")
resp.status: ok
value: 14 °F
